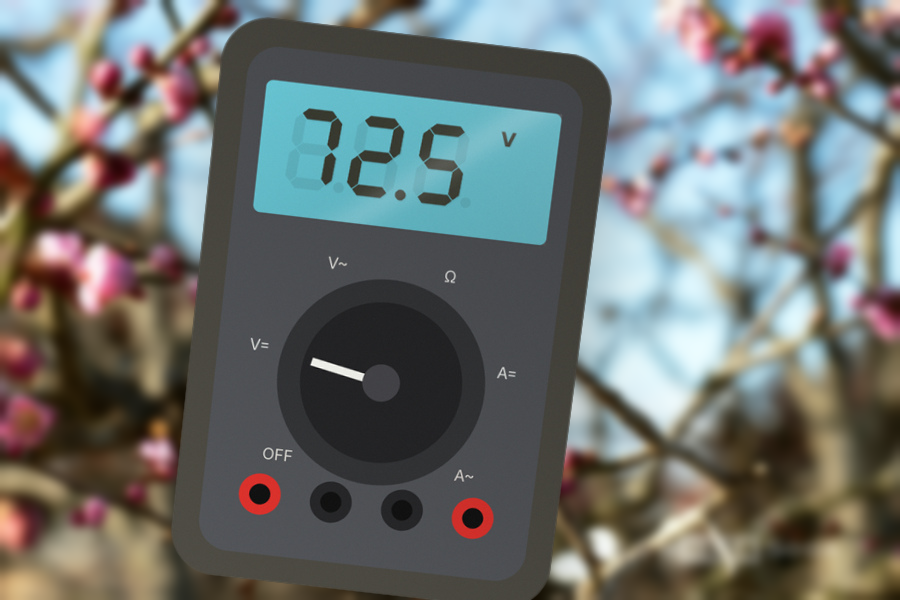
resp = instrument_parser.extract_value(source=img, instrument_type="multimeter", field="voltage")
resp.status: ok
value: 72.5 V
